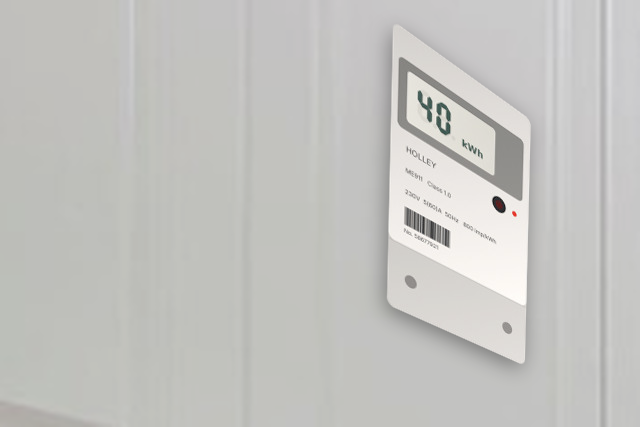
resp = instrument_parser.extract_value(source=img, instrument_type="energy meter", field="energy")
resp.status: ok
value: 40 kWh
